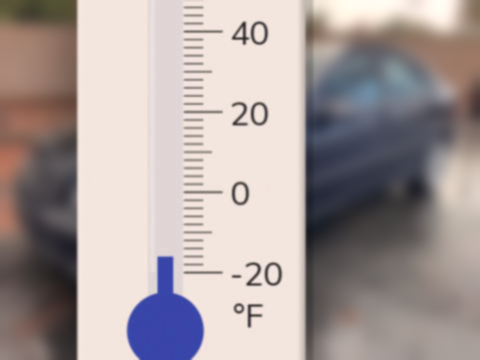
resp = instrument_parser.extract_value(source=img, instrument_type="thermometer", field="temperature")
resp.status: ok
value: -16 °F
